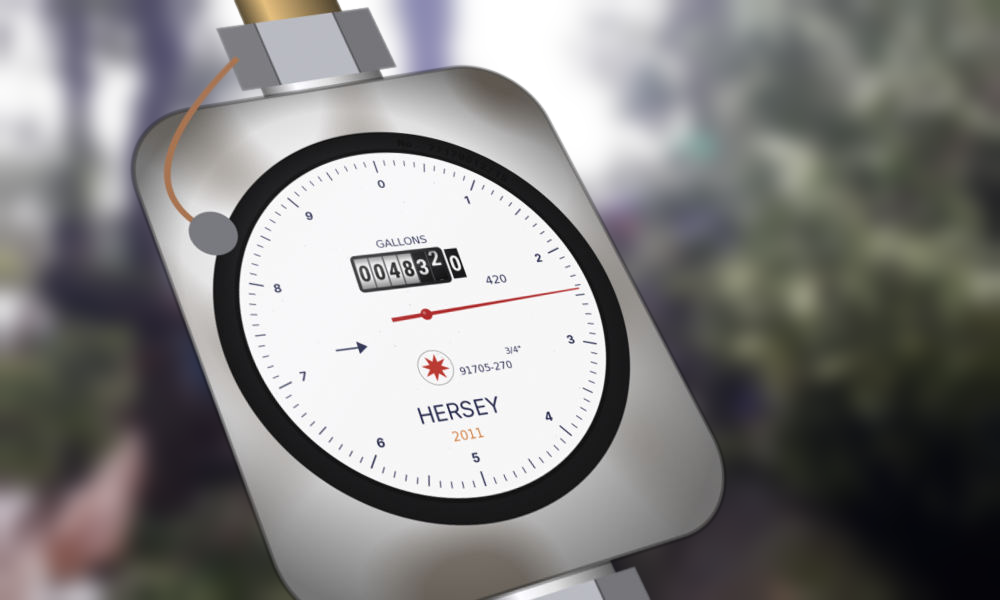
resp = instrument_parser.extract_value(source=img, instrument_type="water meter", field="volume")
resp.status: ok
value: 48322.4 gal
